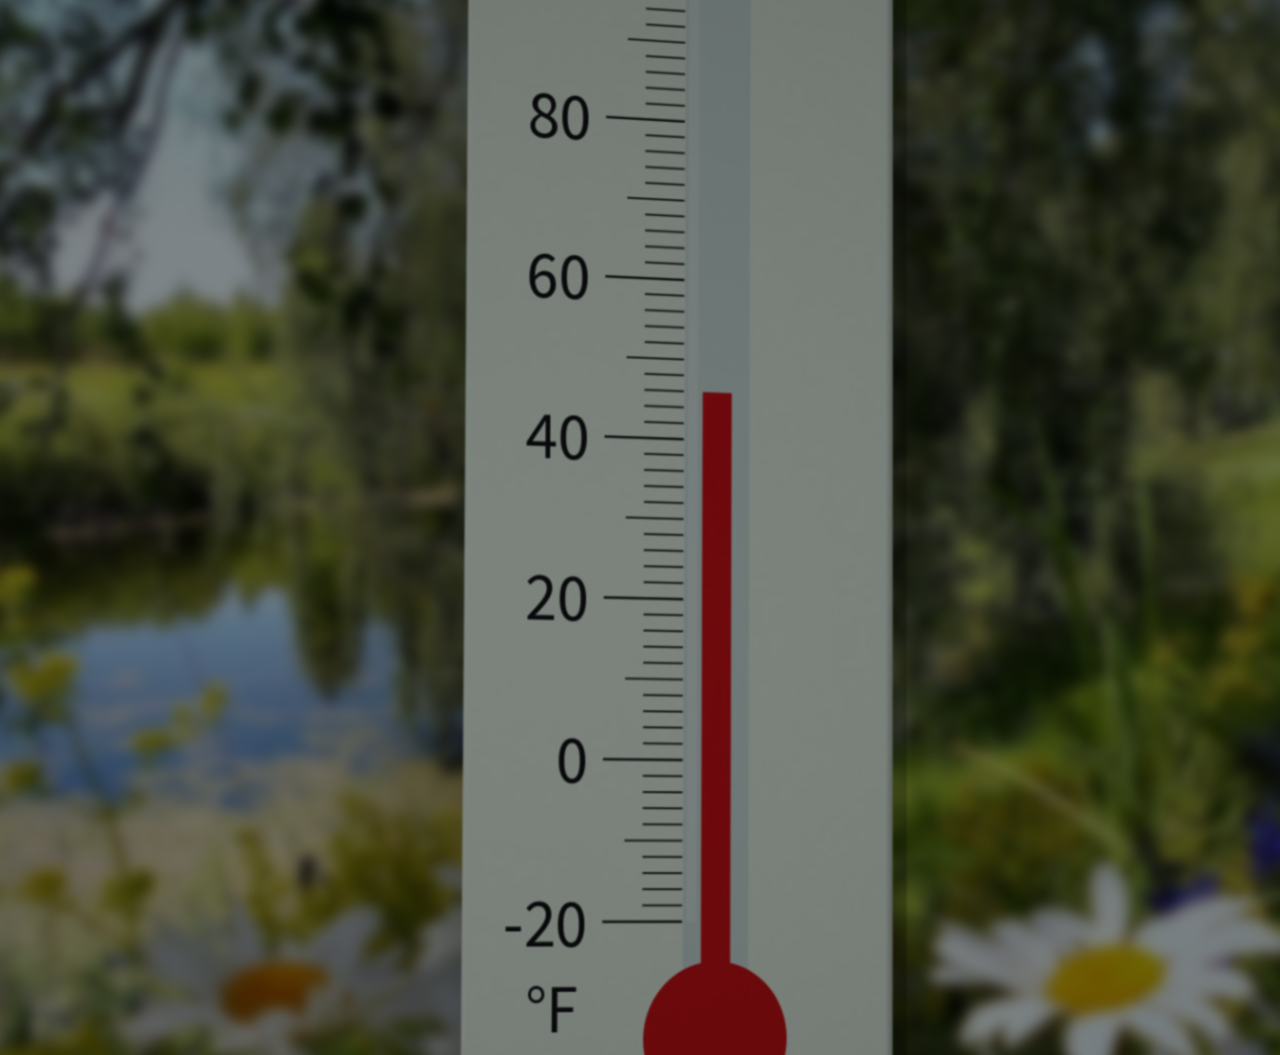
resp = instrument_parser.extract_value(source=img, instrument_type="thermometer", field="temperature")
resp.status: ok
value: 46 °F
